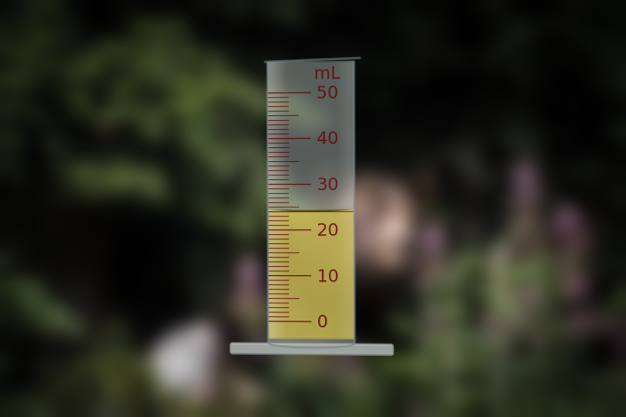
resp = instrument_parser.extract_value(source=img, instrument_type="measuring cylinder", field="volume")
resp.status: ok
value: 24 mL
